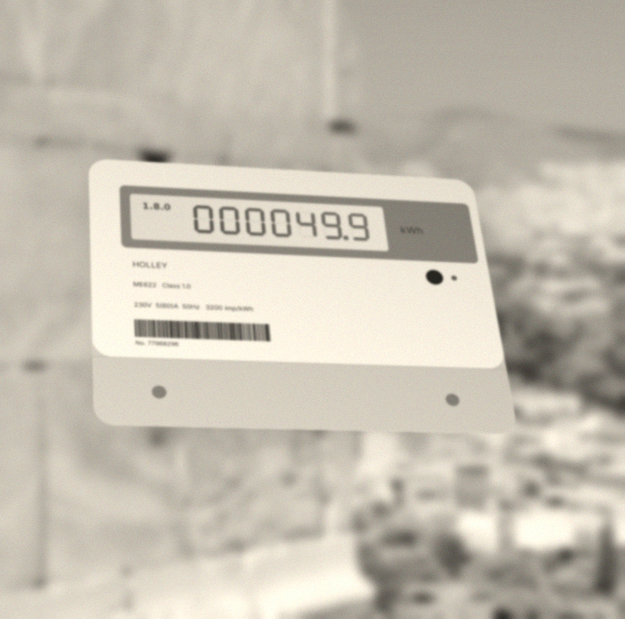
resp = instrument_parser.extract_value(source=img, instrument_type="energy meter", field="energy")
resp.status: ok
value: 49.9 kWh
